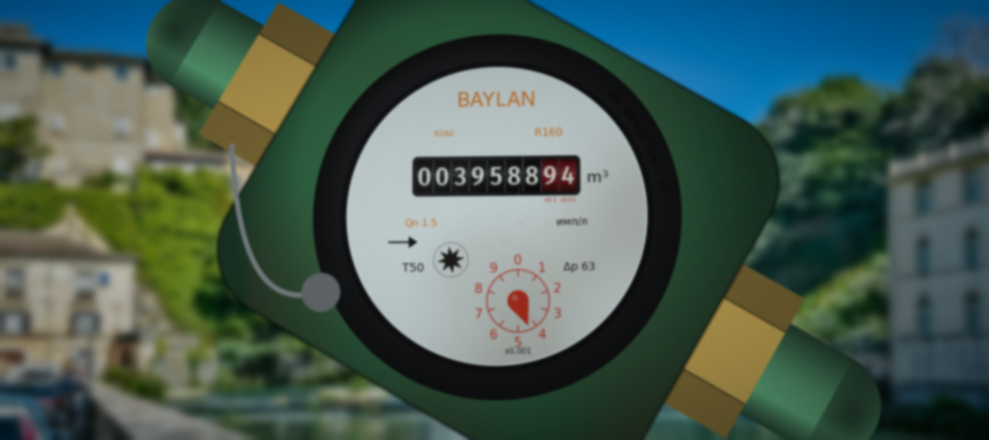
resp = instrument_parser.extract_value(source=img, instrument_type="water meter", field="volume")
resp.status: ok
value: 39588.944 m³
